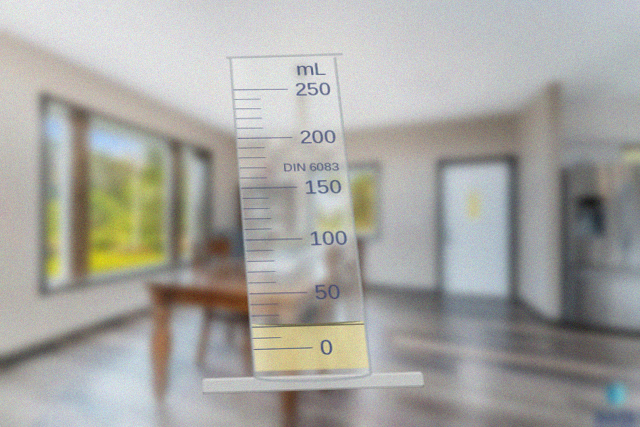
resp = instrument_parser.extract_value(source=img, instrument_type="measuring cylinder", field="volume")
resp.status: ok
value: 20 mL
